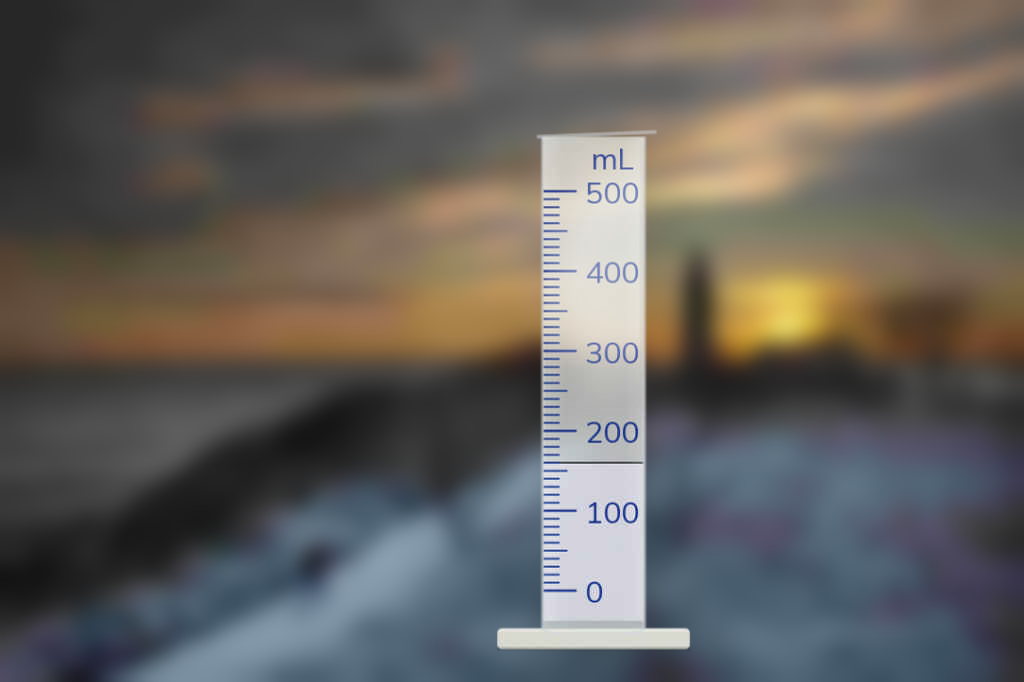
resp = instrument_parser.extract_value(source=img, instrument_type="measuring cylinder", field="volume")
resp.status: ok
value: 160 mL
